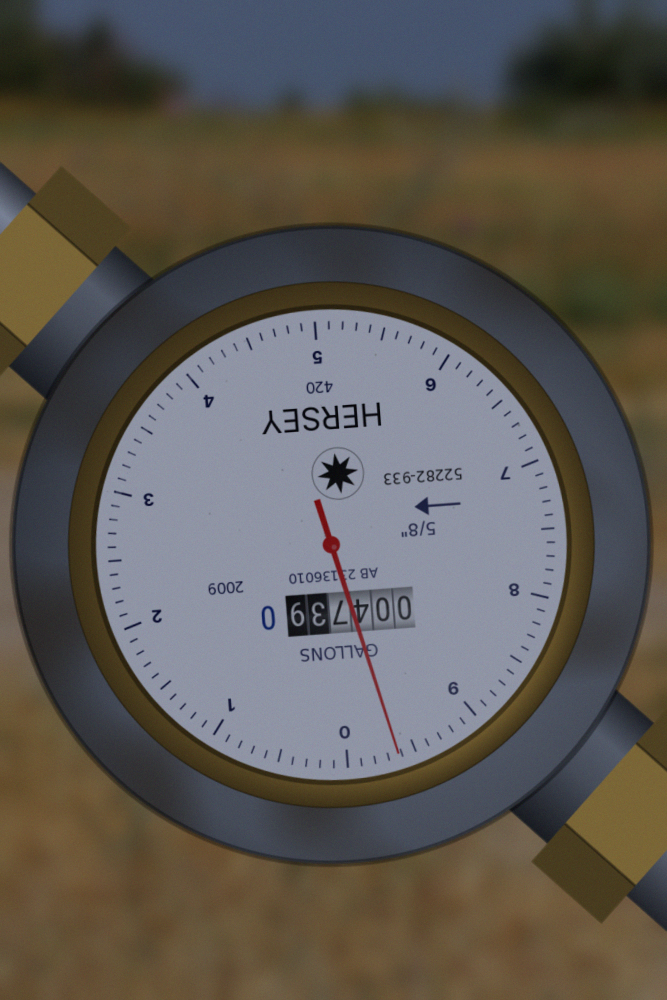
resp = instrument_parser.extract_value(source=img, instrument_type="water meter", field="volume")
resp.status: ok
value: 47389.6 gal
